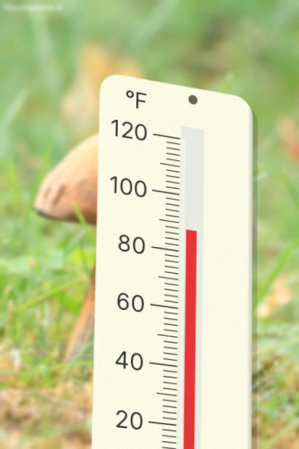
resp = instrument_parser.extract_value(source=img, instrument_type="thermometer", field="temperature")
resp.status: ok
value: 88 °F
